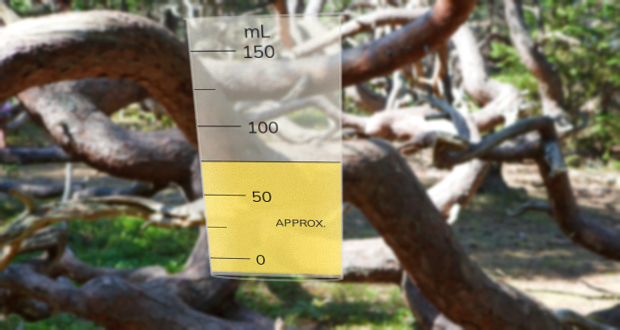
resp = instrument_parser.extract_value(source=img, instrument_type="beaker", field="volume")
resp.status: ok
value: 75 mL
